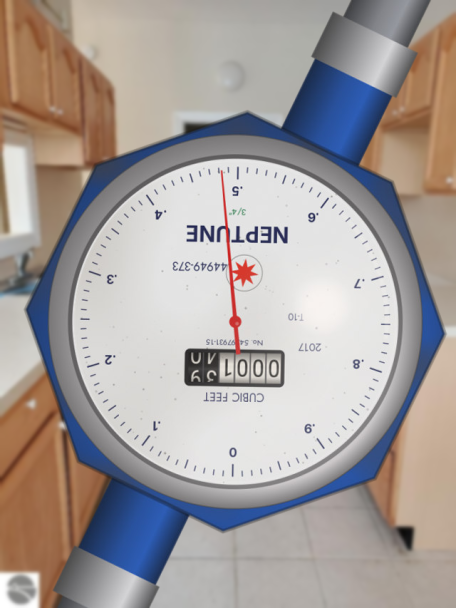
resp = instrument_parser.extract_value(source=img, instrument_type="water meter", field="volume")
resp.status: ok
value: 139.48 ft³
